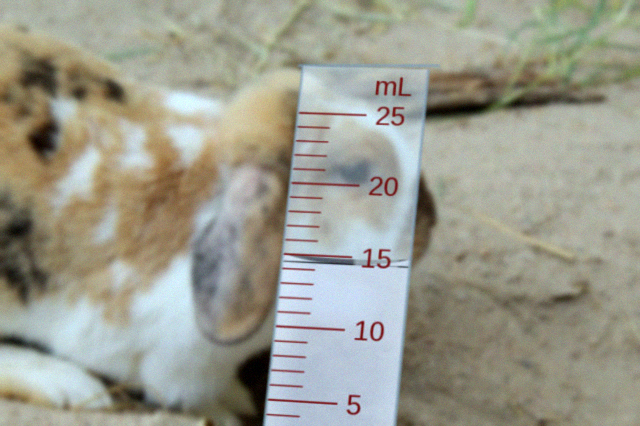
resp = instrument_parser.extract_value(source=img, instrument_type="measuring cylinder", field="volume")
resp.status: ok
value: 14.5 mL
